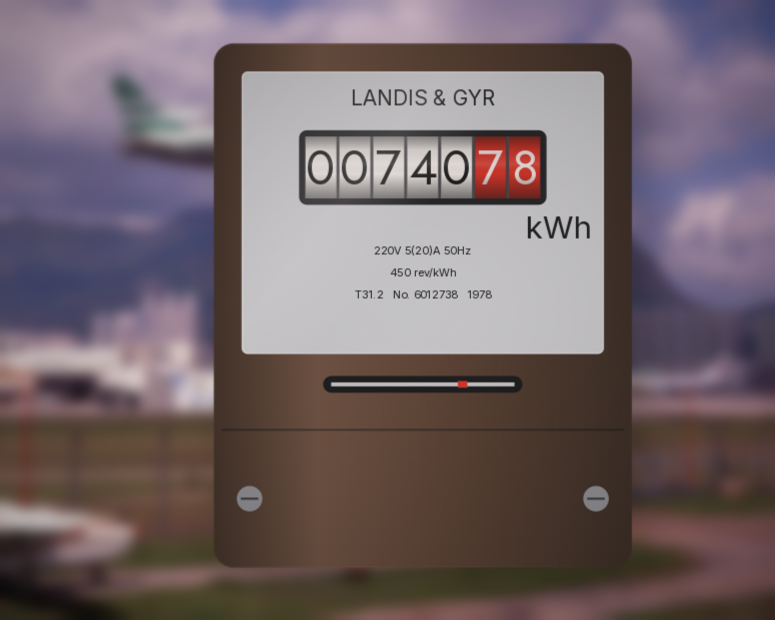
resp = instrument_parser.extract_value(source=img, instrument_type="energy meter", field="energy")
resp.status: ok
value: 740.78 kWh
